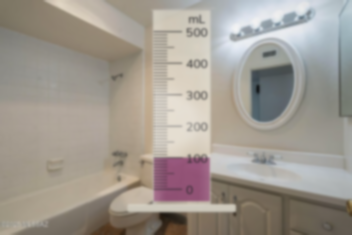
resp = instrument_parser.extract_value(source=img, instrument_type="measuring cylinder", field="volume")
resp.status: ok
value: 100 mL
